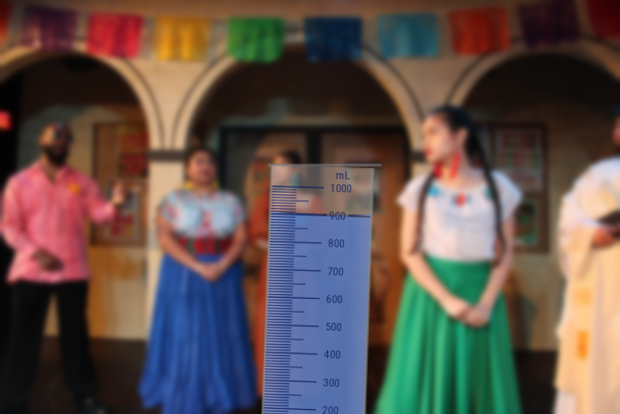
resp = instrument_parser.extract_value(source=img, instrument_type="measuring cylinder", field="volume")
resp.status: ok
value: 900 mL
